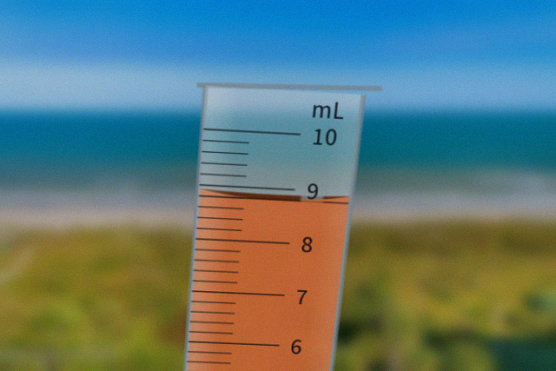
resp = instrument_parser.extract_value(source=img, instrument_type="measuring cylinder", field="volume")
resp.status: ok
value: 8.8 mL
